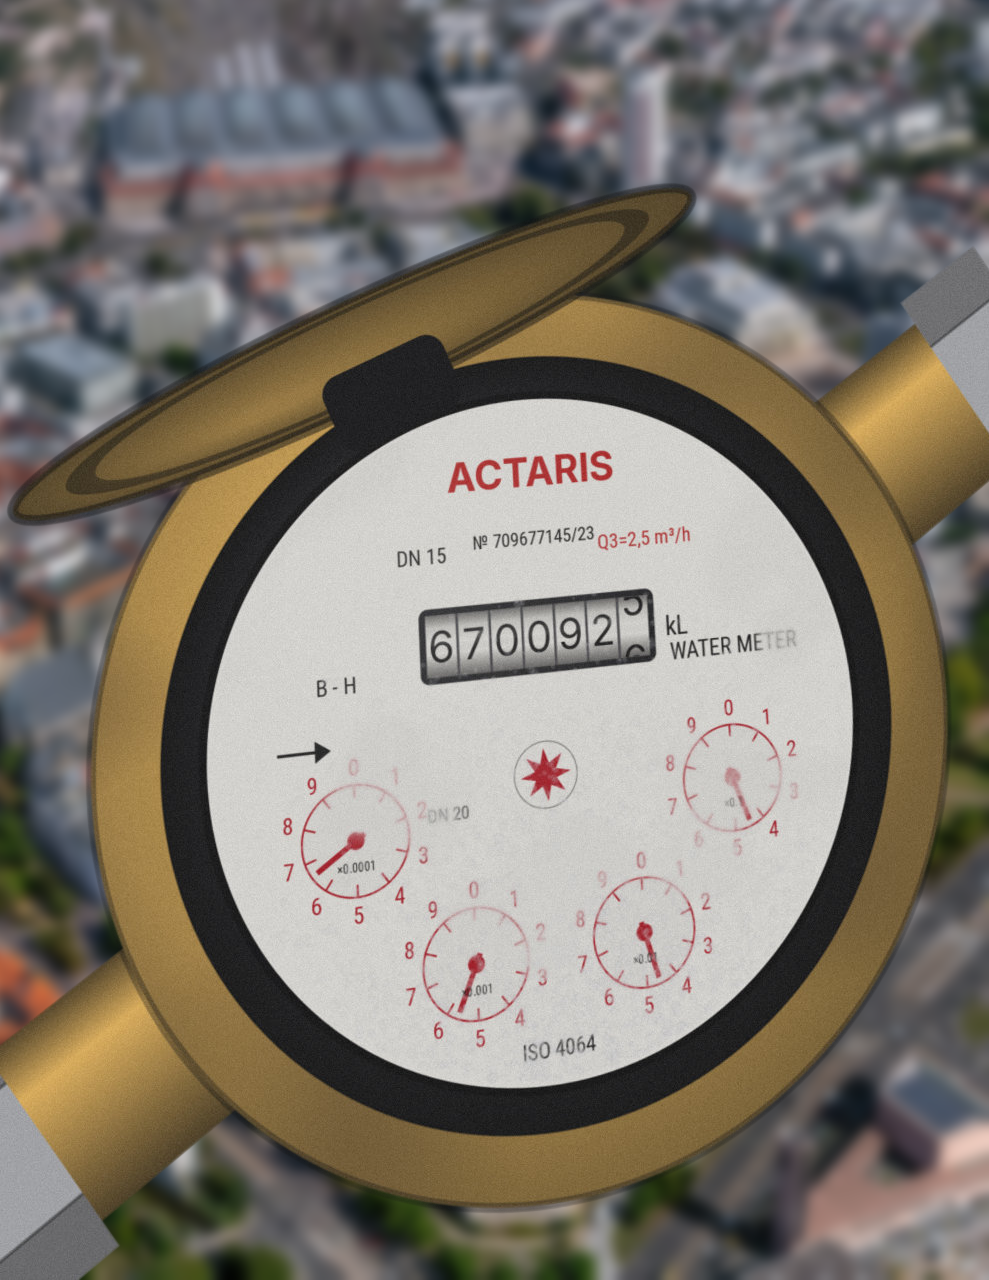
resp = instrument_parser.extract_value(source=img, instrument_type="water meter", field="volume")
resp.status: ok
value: 6700925.4456 kL
